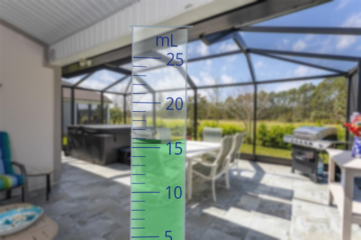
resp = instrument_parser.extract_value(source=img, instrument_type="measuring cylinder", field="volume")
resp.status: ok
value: 15.5 mL
